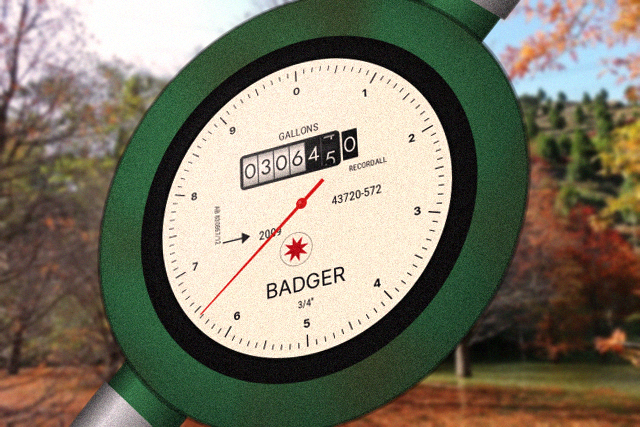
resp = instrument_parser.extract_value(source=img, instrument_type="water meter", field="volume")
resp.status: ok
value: 306446.4 gal
